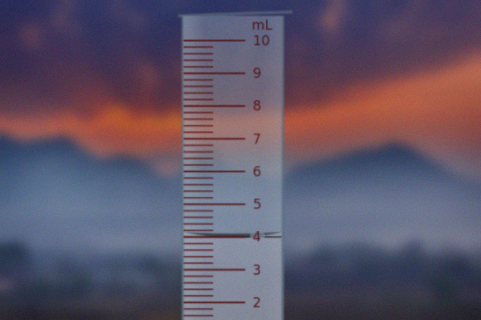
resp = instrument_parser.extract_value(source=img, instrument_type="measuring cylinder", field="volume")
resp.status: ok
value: 4 mL
